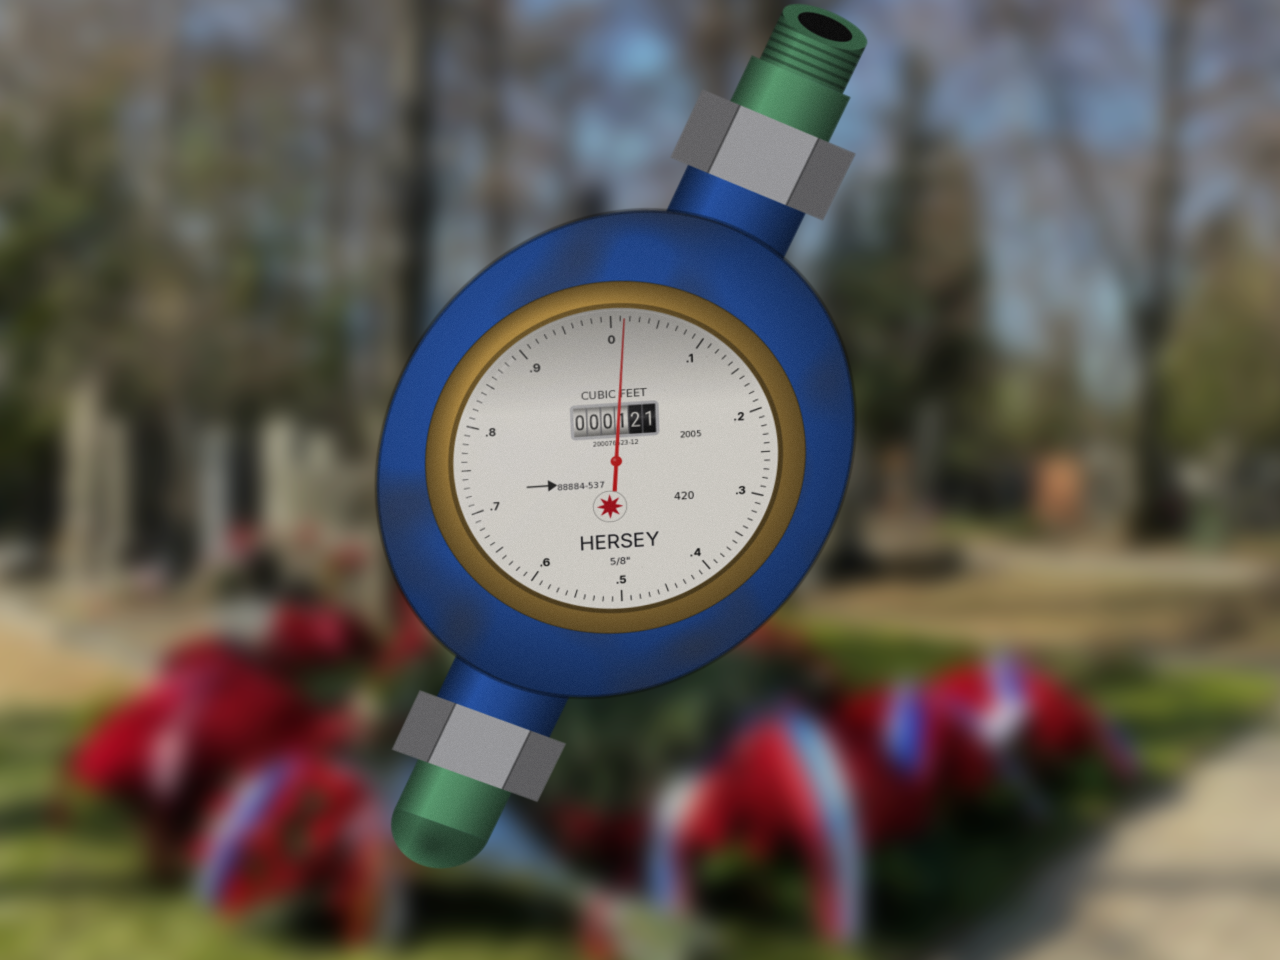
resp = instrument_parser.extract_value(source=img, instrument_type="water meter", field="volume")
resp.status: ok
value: 121.01 ft³
